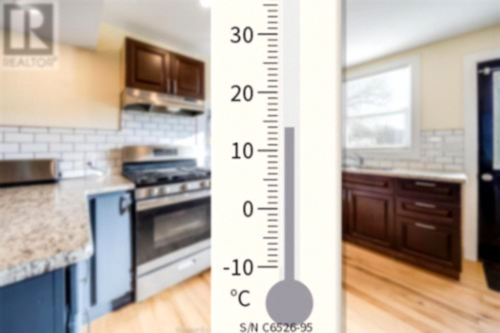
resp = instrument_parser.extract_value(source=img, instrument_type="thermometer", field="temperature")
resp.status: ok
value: 14 °C
